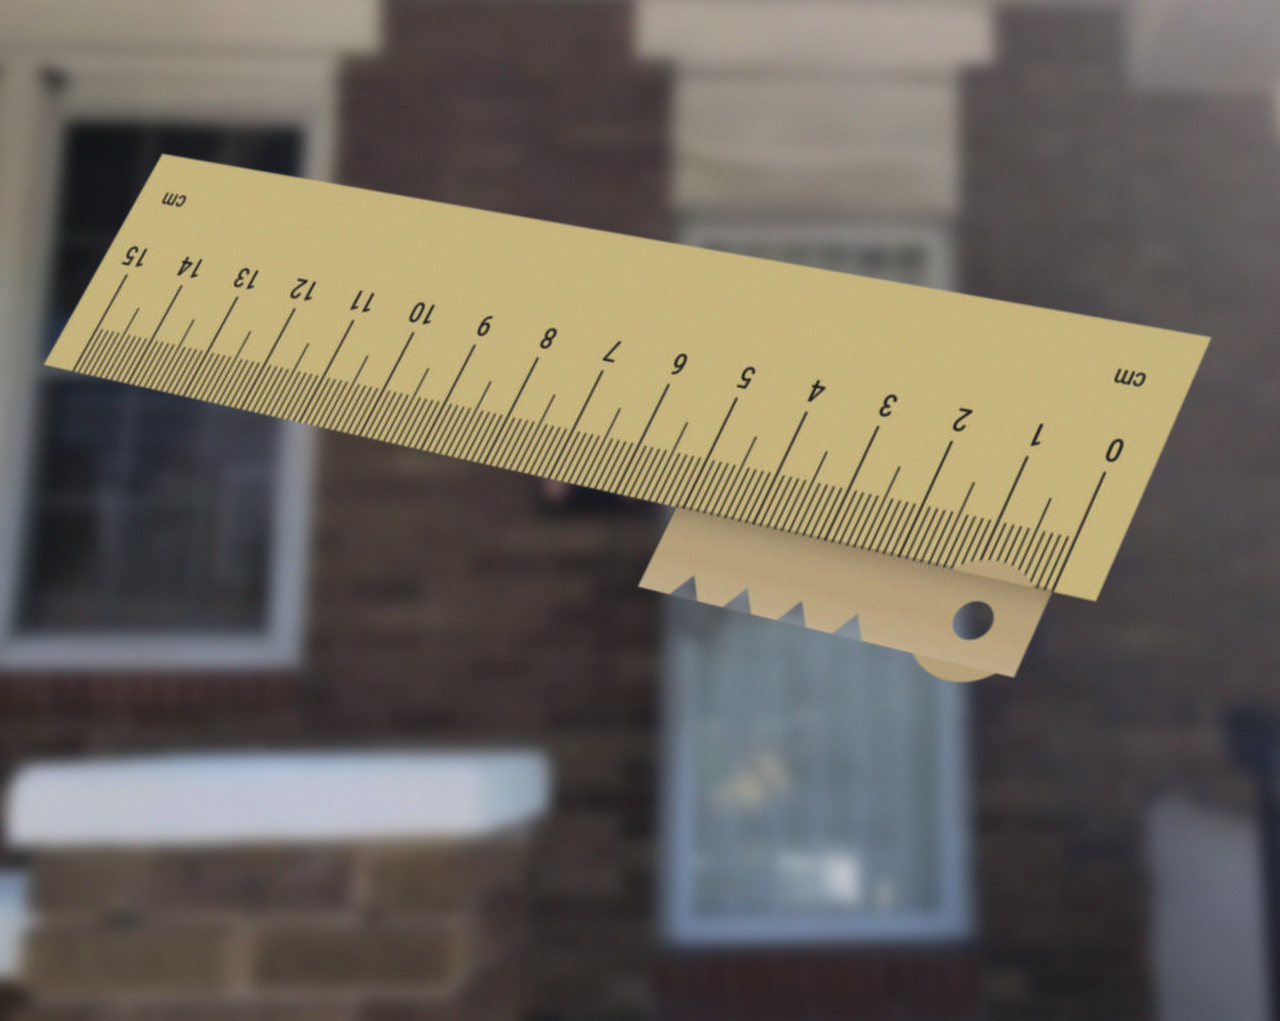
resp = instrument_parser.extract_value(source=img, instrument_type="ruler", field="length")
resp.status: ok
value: 5.1 cm
